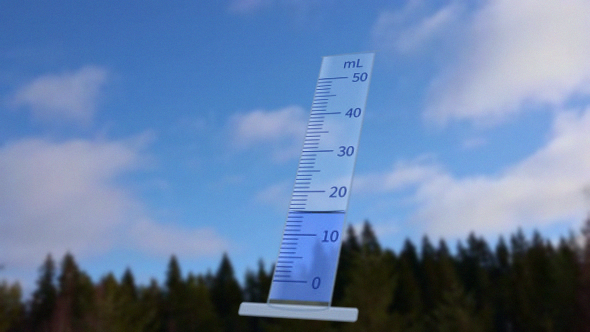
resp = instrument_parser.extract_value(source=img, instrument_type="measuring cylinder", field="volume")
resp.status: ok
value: 15 mL
